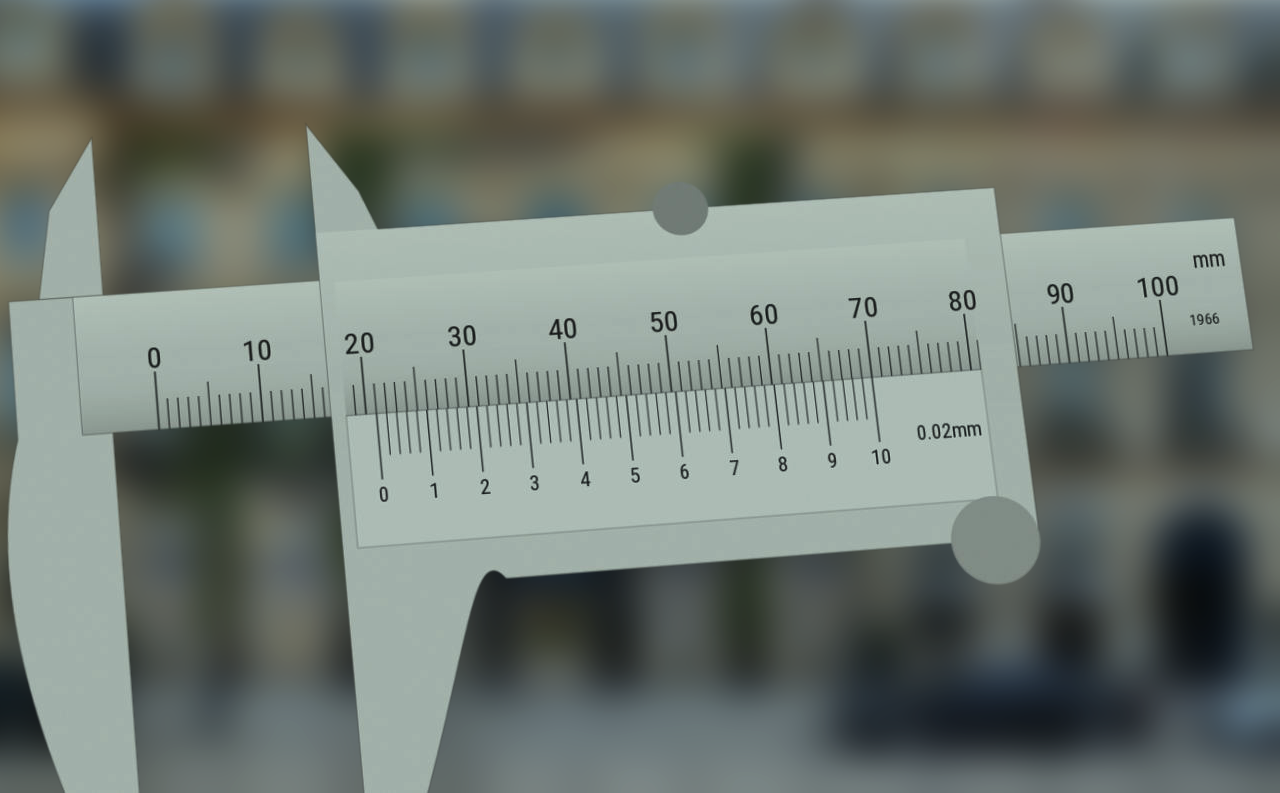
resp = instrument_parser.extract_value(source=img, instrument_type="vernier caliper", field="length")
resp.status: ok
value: 21.0 mm
